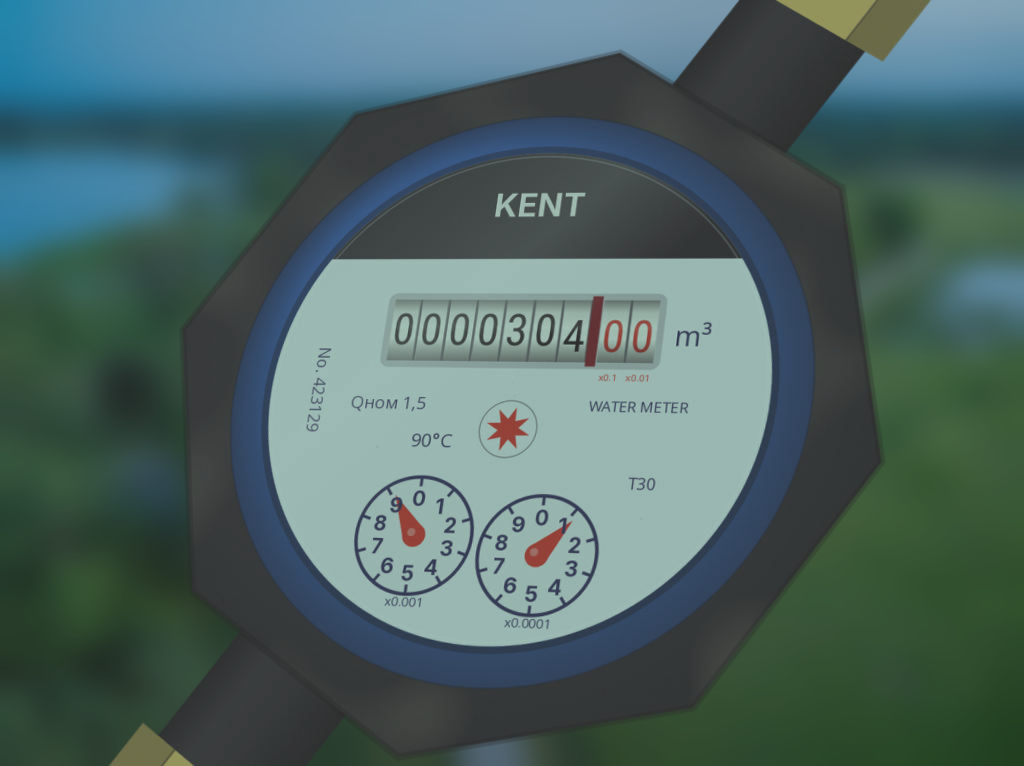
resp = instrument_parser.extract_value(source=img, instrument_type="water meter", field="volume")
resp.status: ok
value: 303.9991 m³
